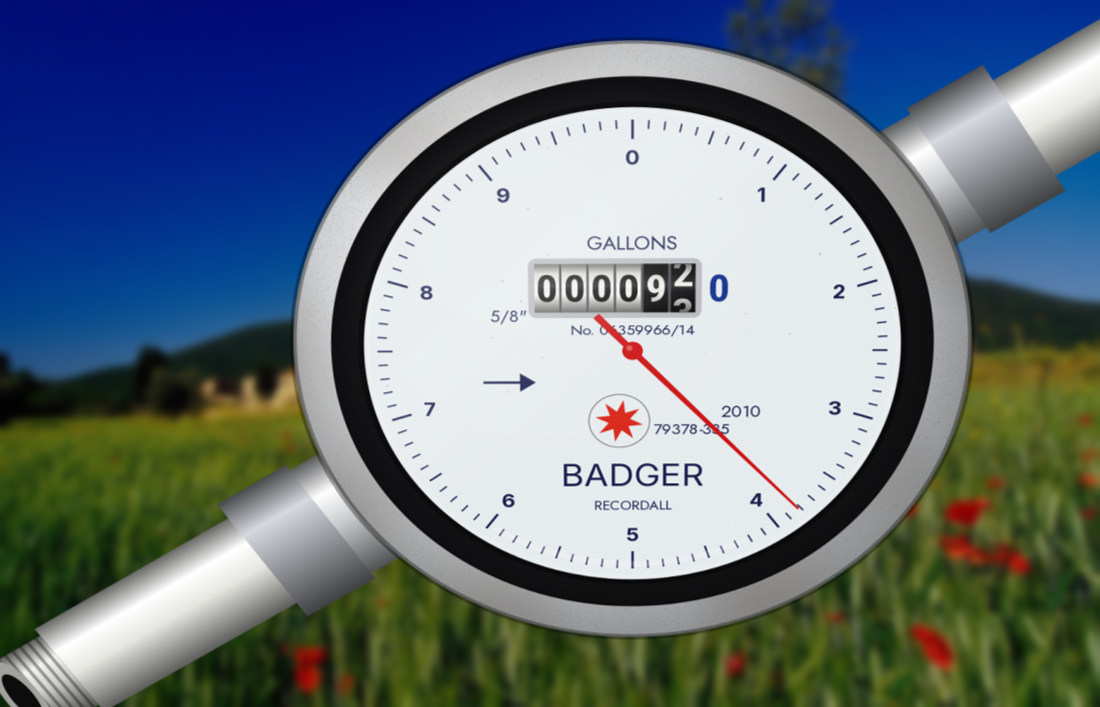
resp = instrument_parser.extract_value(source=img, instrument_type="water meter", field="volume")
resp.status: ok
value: 923.8 gal
